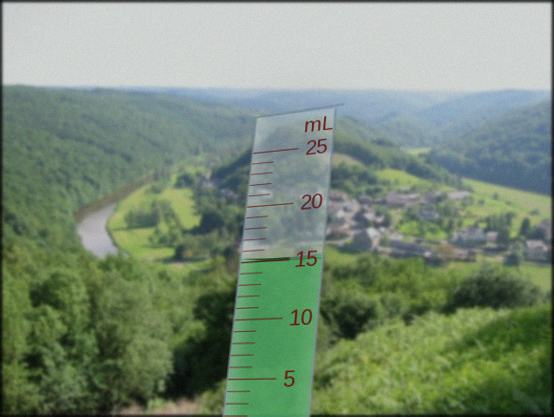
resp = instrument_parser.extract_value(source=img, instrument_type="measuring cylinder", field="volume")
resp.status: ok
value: 15 mL
